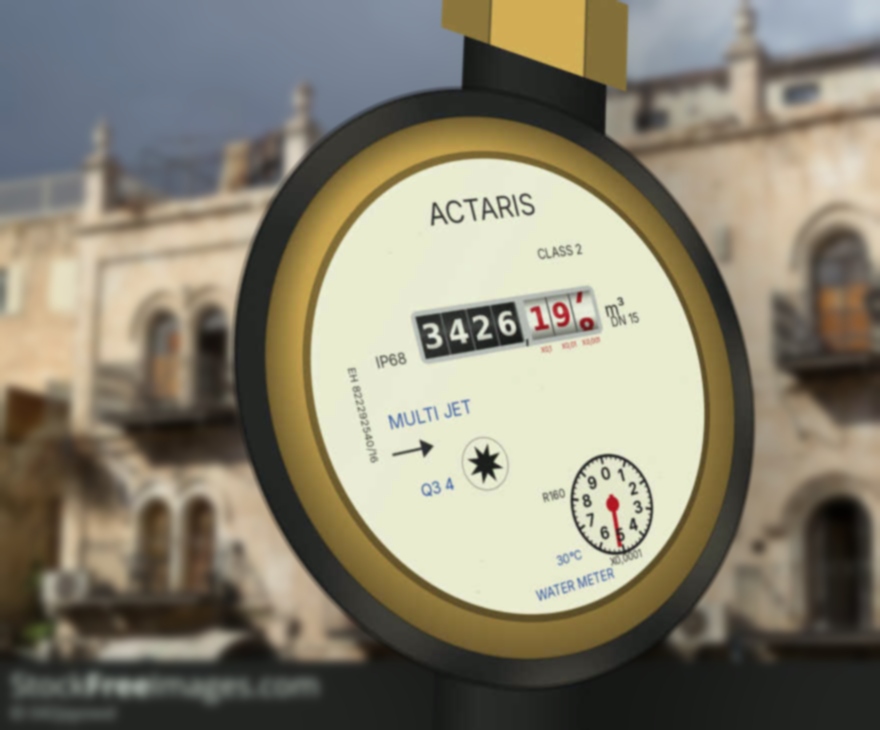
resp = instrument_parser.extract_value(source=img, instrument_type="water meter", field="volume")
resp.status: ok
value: 3426.1975 m³
